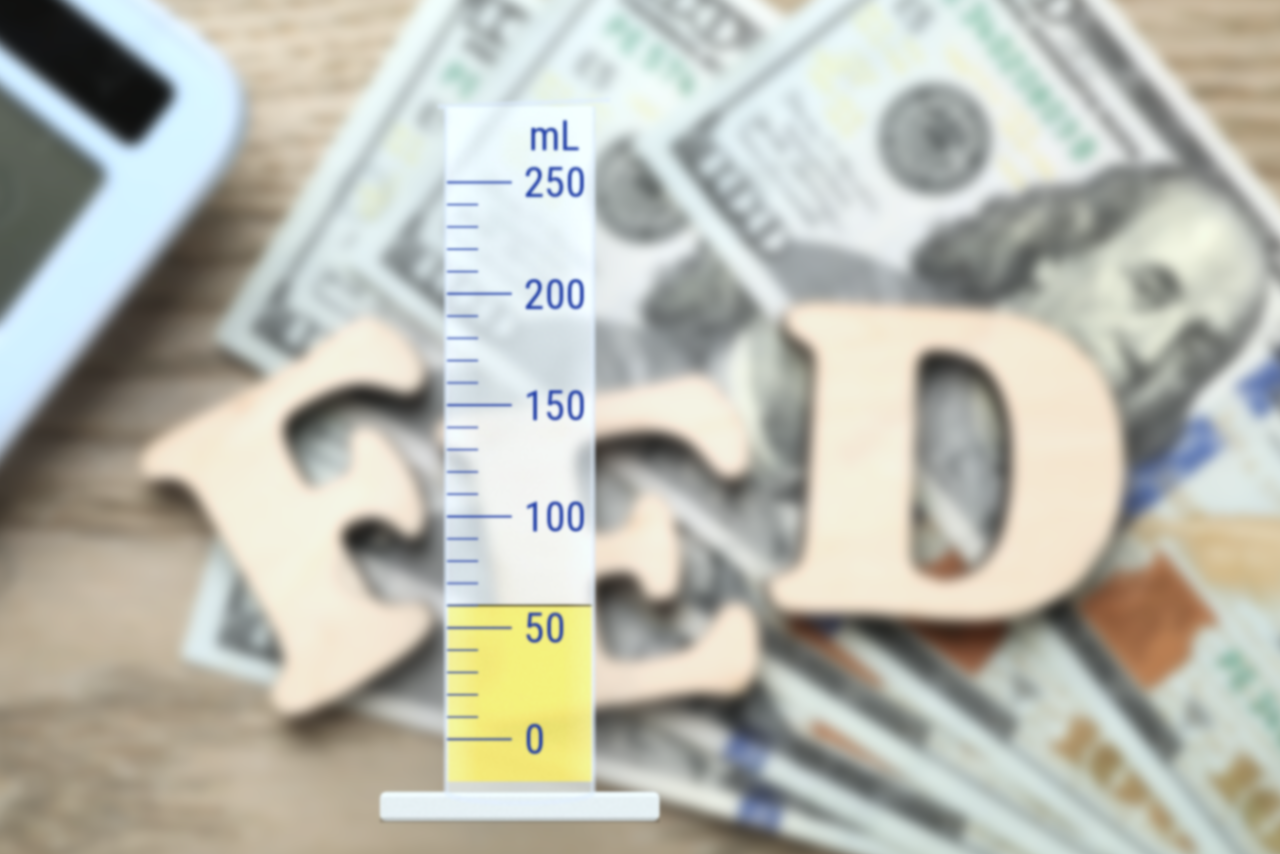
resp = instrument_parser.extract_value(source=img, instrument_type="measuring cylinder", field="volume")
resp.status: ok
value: 60 mL
